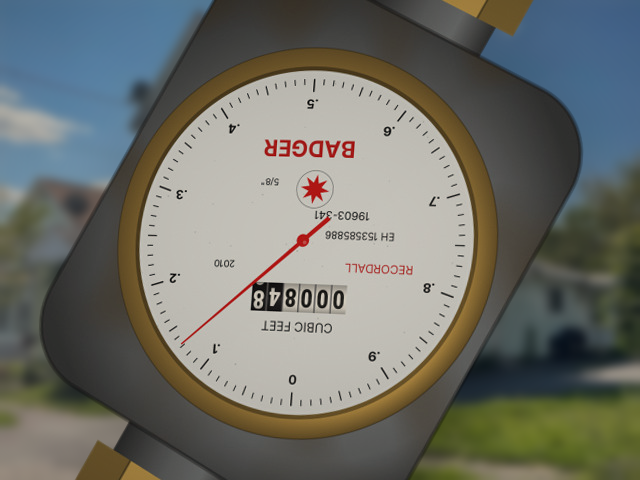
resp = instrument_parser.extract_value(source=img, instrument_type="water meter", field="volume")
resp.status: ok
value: 848.13 ft³
